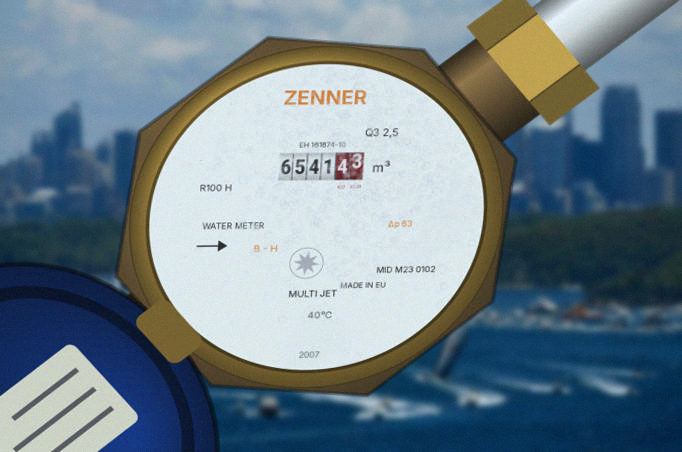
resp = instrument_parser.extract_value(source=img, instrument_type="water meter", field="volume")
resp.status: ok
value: 6541.43 m³
